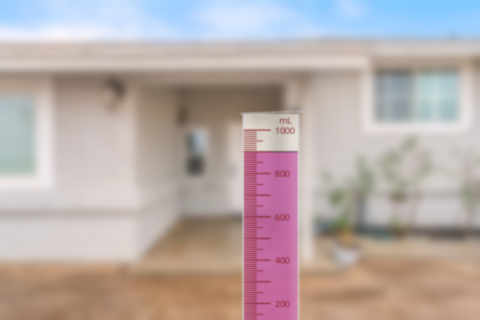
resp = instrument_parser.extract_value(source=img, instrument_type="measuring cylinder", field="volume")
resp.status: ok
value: 900 mL
